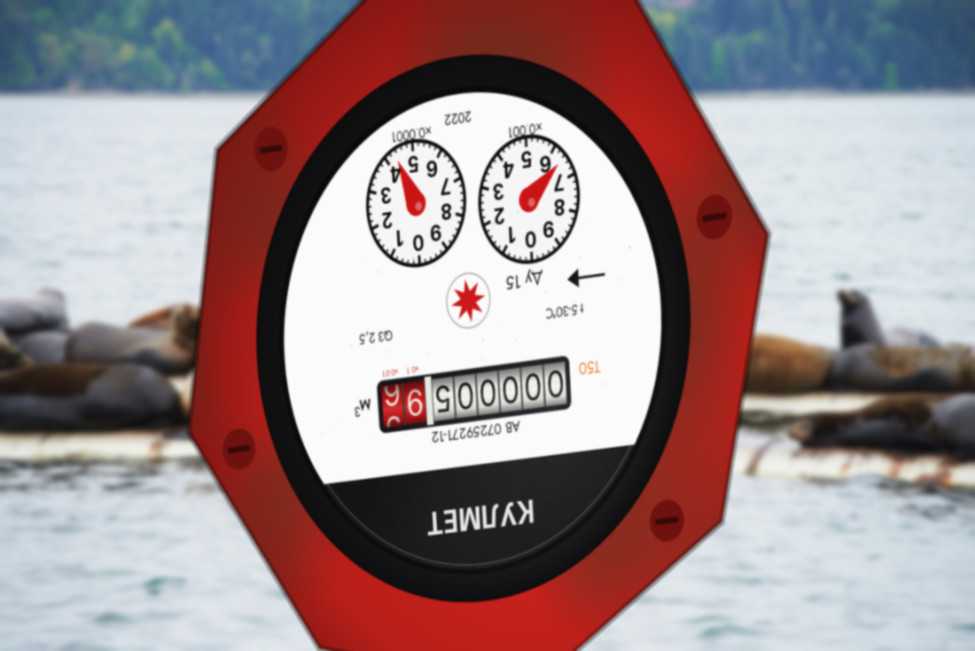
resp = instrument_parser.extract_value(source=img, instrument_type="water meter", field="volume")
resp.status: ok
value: 5.9564 m³
